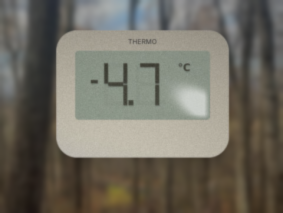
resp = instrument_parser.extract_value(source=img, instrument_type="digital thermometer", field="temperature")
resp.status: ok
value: -4.7 °C
